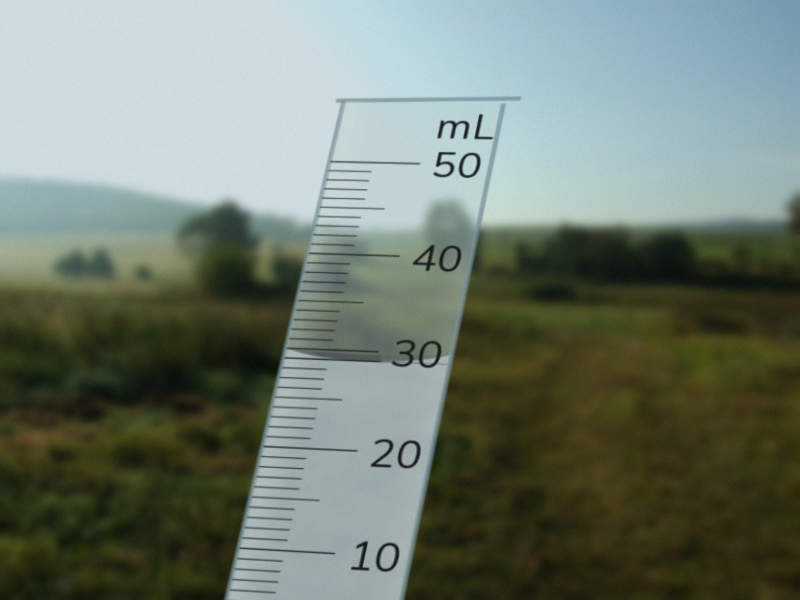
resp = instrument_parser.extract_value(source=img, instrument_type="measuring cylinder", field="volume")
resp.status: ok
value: 29 mL
